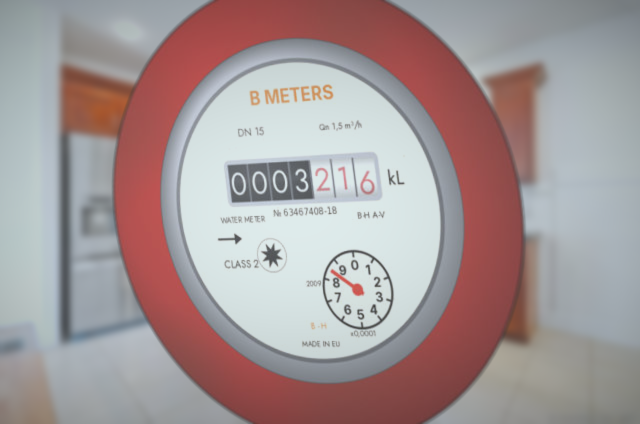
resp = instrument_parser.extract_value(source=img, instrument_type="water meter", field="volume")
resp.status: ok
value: 3.2158 kL
